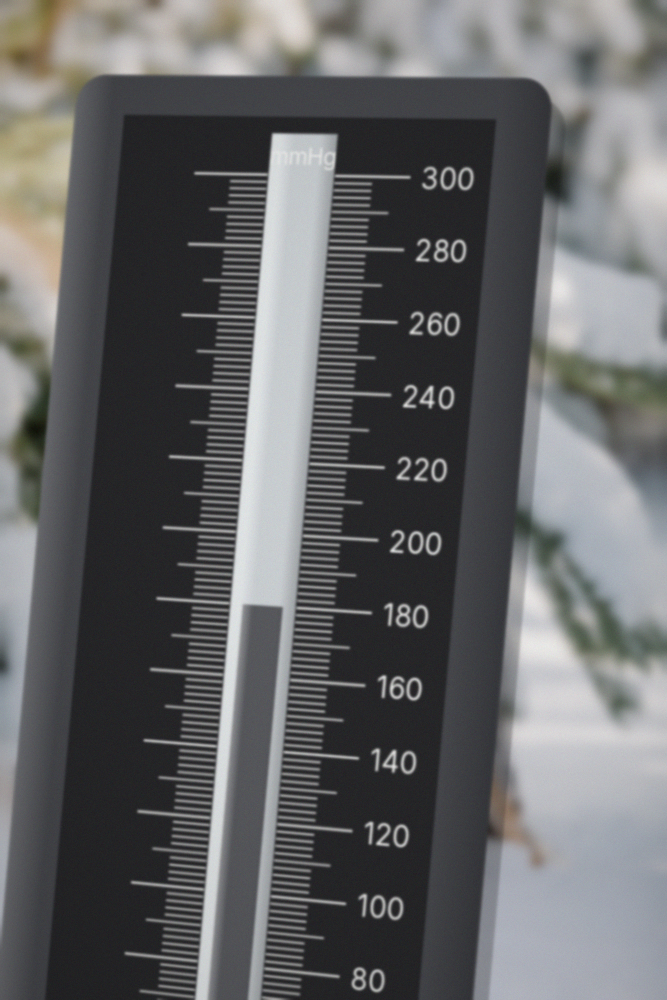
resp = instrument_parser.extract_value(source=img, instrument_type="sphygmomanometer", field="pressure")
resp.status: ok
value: 180 mmHg
